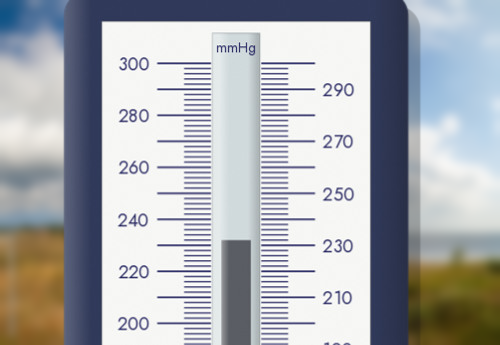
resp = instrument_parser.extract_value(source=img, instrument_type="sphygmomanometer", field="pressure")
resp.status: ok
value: 232 mmHg
